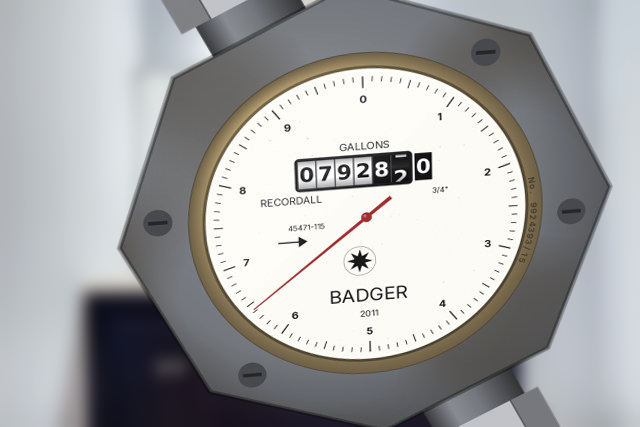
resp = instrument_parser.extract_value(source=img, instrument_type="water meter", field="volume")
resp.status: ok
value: 792816.4 gal
